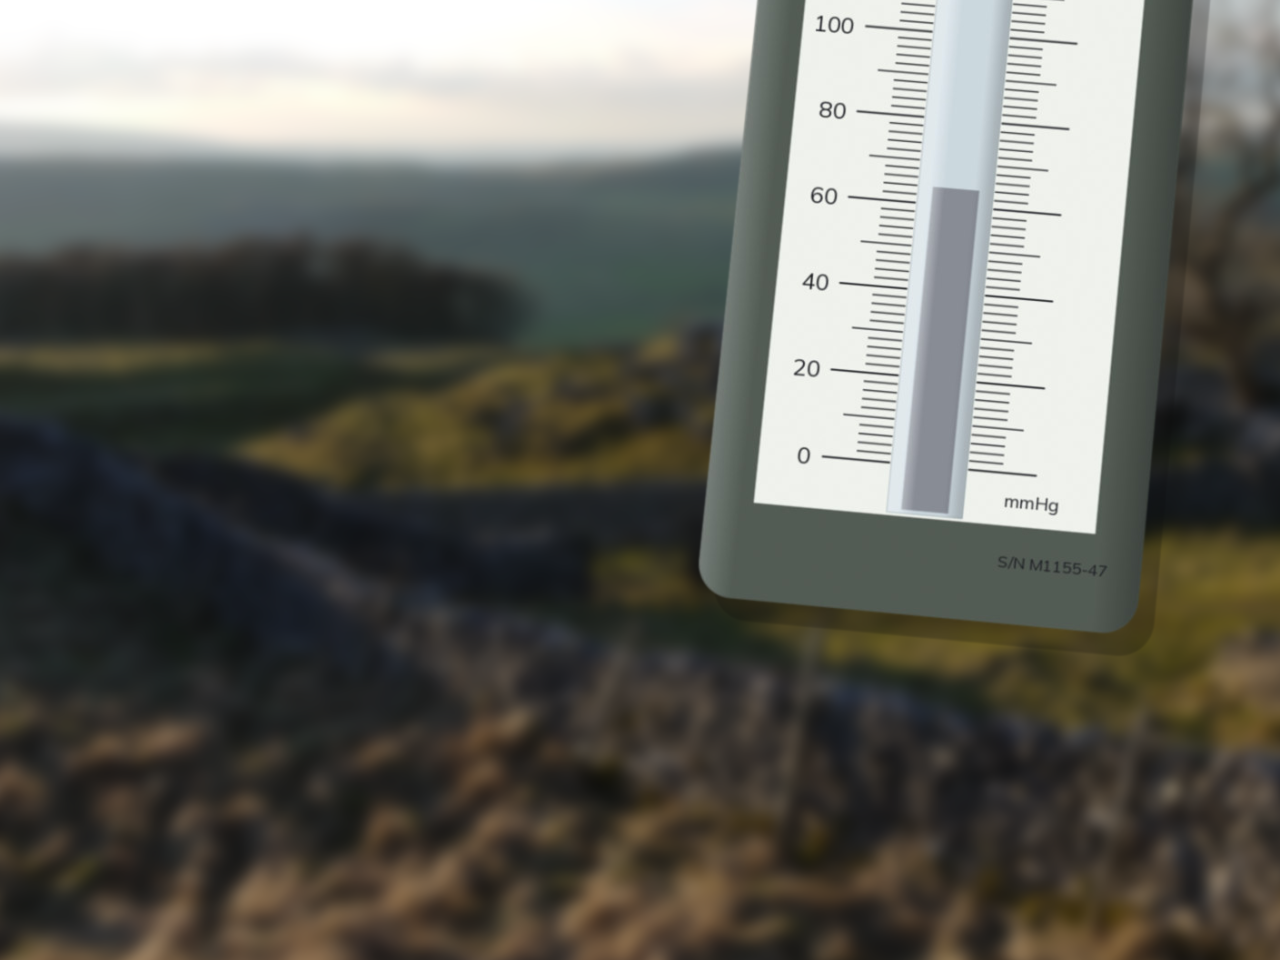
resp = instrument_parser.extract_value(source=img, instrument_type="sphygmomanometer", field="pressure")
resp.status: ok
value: 64 mmHg
